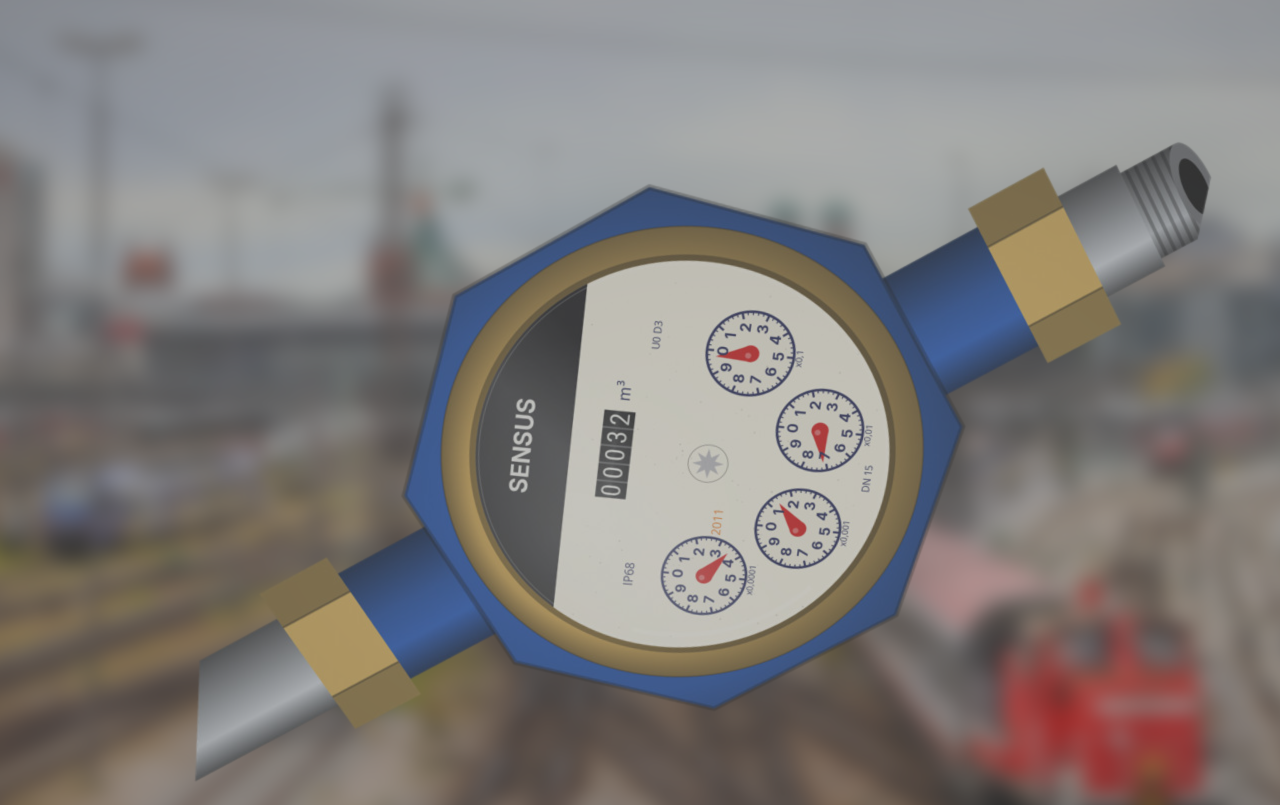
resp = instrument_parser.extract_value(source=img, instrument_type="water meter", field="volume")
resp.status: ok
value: 31.9713 m³
